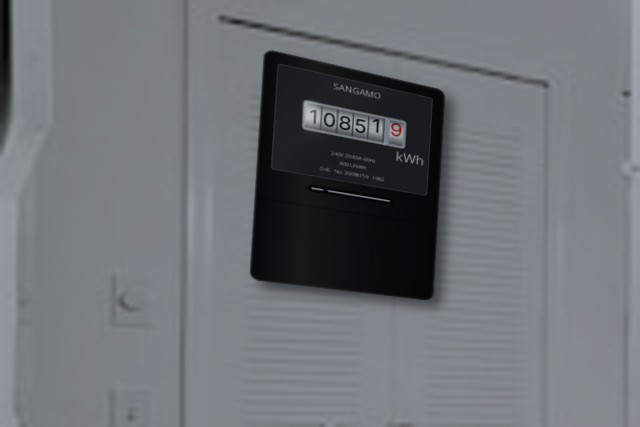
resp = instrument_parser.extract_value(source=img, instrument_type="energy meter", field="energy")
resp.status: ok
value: 10851.9 kWh
